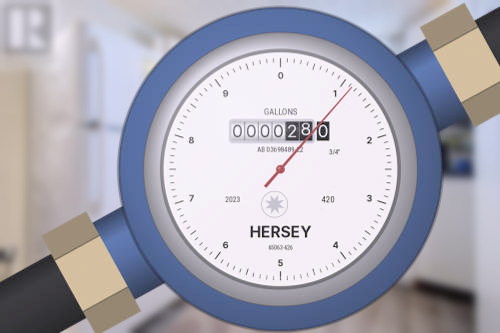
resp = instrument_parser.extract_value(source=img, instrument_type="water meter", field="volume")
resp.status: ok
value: 281.1 gal
